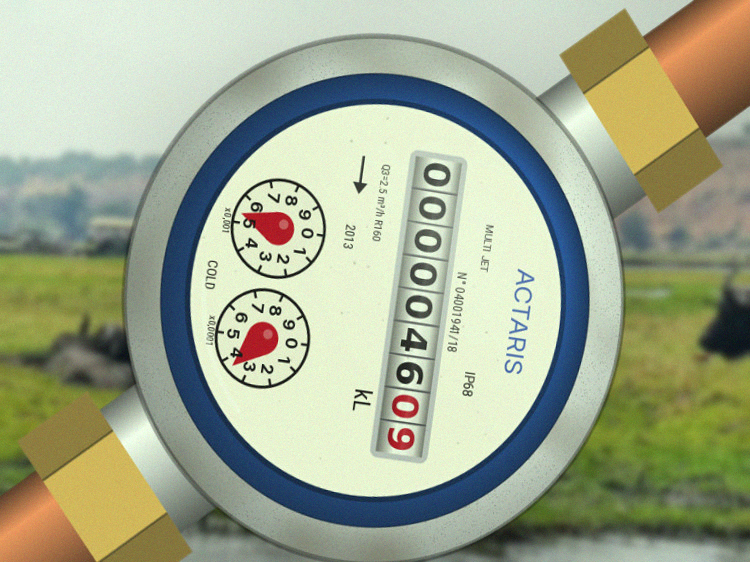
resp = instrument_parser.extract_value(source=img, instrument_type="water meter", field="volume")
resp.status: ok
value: 46.0953 kL
